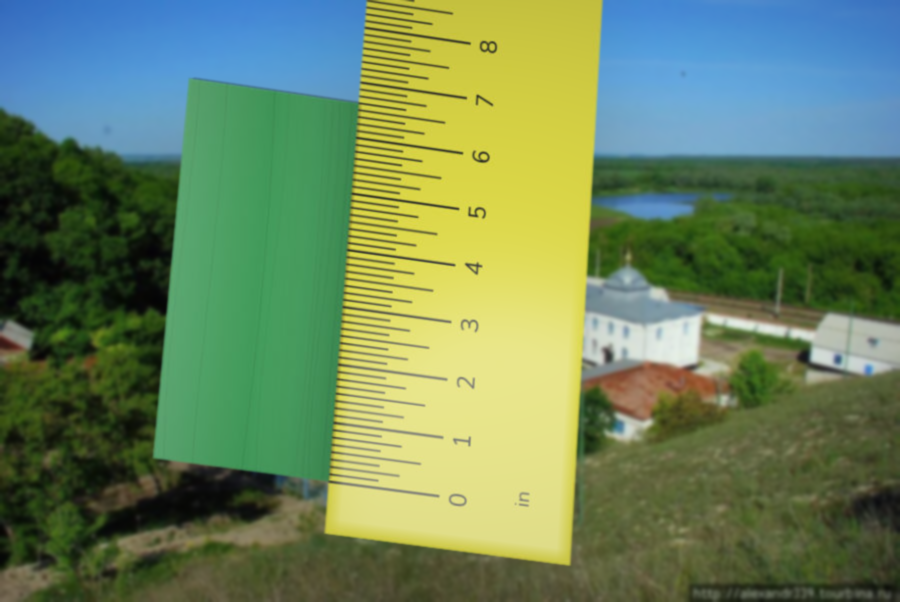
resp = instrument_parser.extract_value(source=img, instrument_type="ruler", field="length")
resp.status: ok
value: 6.625 in
